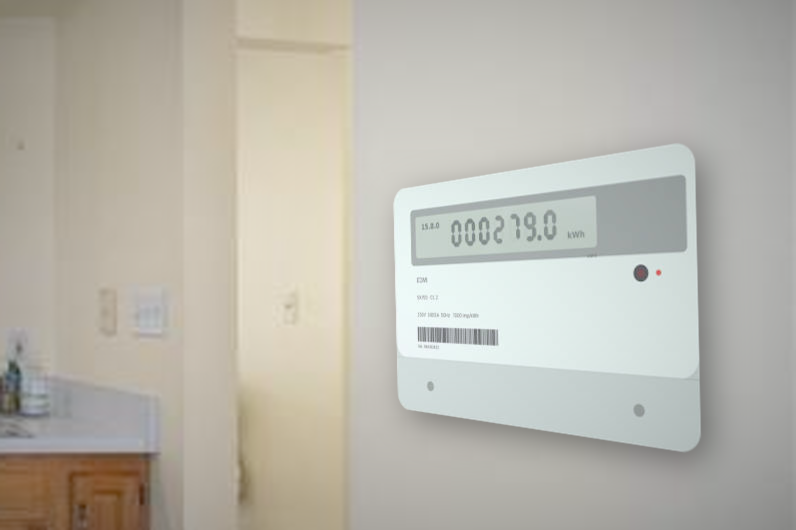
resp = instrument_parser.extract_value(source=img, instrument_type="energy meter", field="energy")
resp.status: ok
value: 279.0 kWh
